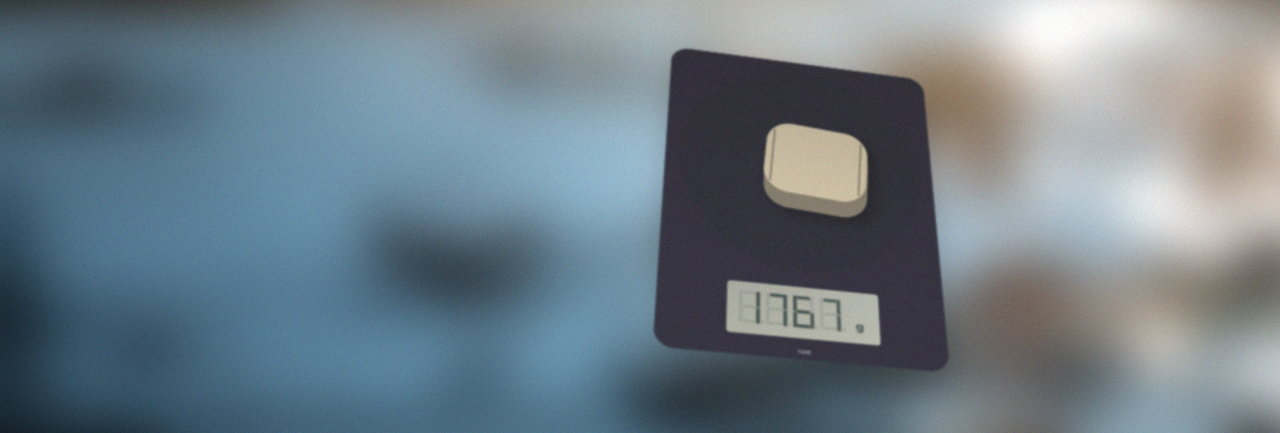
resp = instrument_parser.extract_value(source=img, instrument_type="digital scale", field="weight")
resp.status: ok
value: 1767 g
